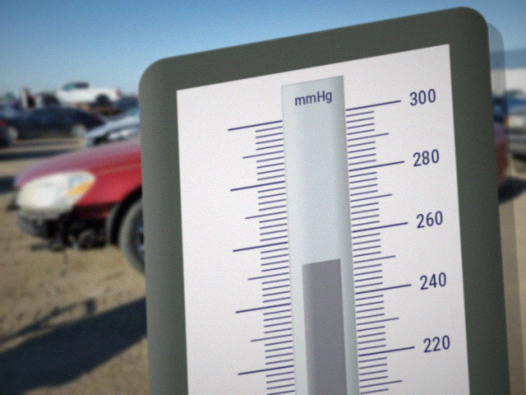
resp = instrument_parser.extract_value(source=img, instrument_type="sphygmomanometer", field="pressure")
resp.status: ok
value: 252 mmHg
